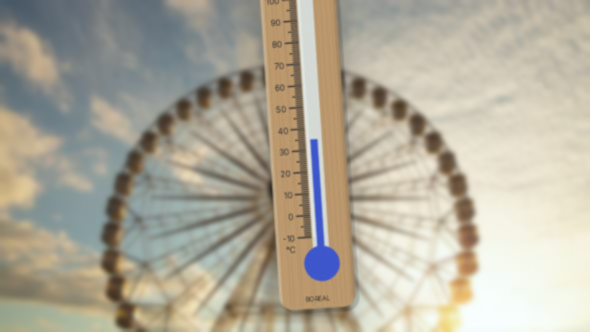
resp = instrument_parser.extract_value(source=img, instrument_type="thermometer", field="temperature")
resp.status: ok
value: 35 °C
